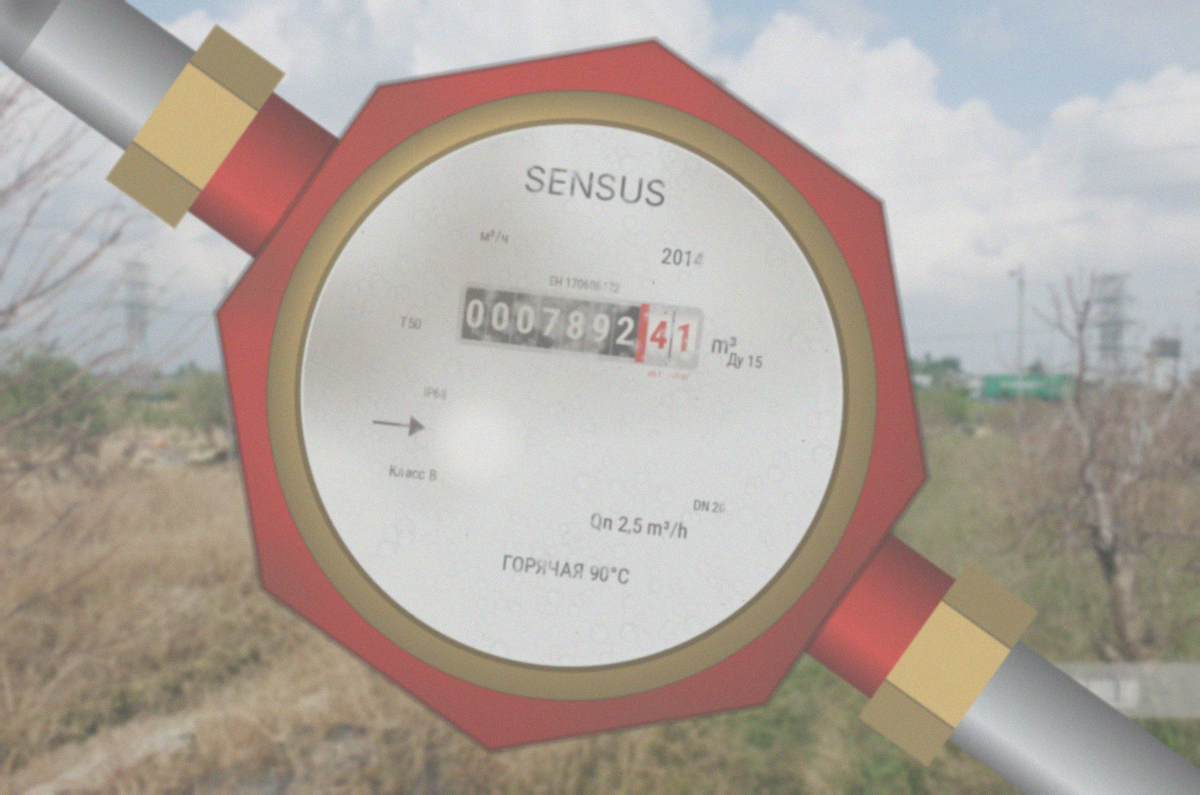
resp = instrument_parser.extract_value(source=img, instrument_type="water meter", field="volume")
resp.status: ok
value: 7892.41 m³
